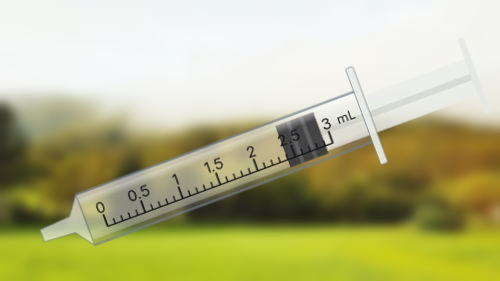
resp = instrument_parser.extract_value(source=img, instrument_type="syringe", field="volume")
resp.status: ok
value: 2.4 mL
